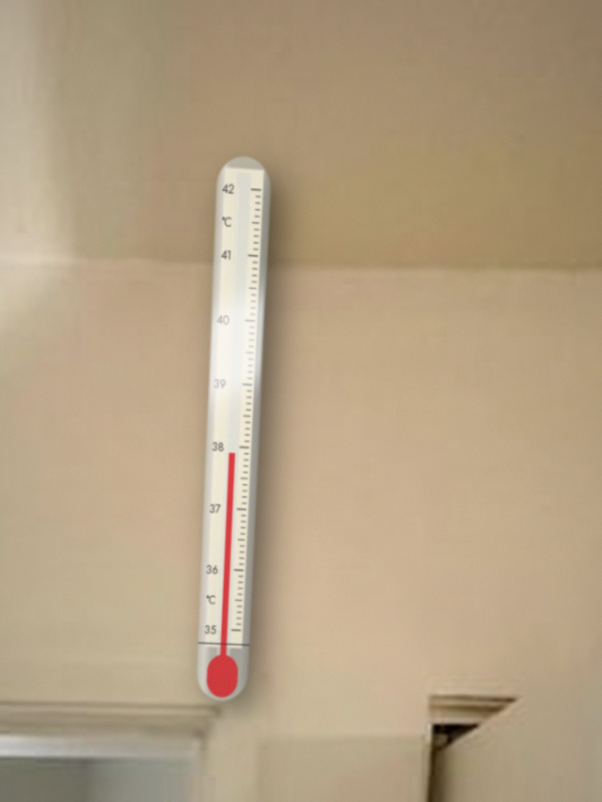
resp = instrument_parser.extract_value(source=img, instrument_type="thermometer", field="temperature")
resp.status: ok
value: 37.9 °C
